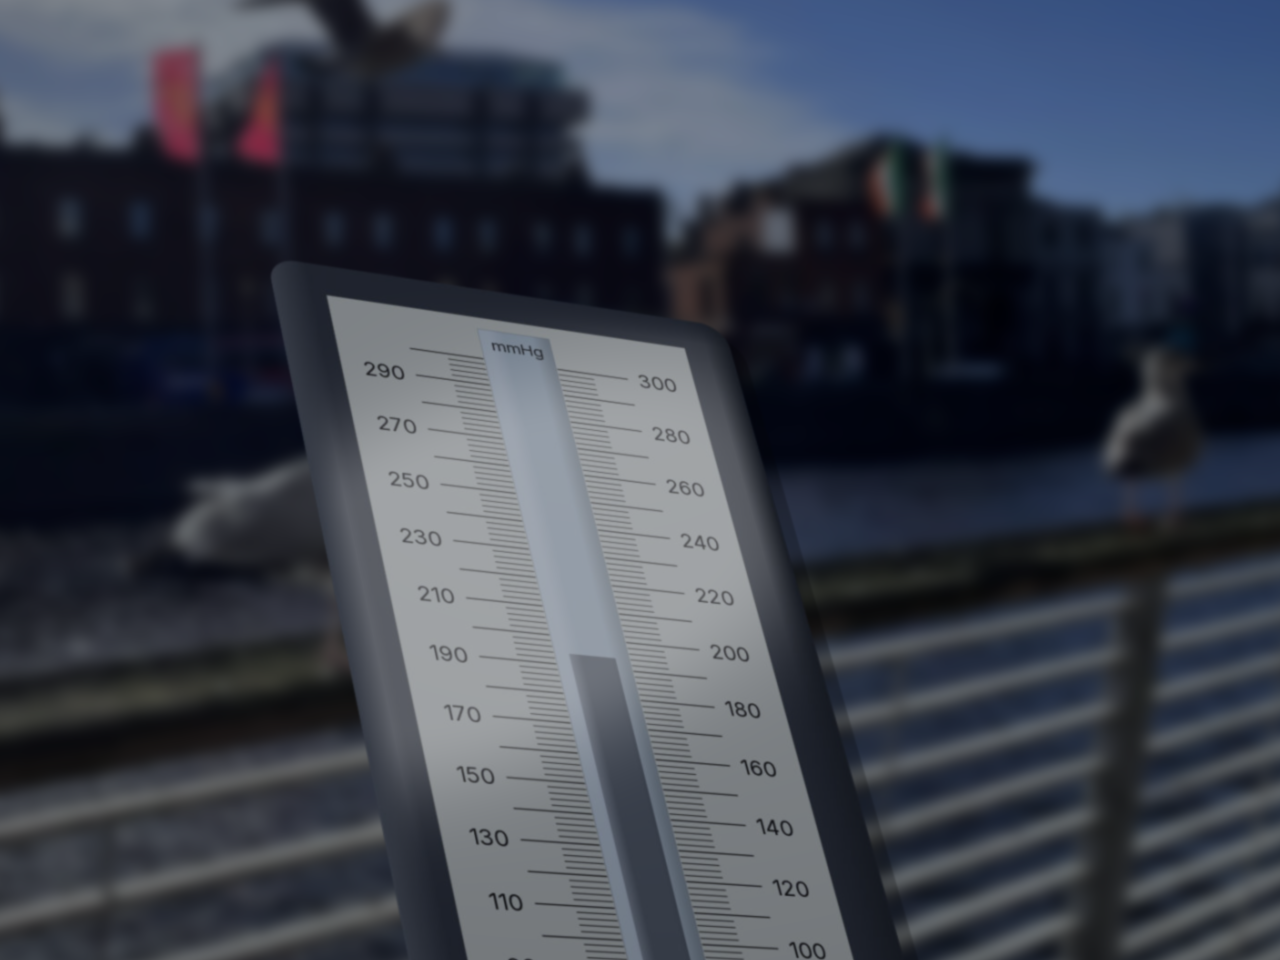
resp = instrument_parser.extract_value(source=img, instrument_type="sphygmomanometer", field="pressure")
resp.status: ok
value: 194 mmHg
